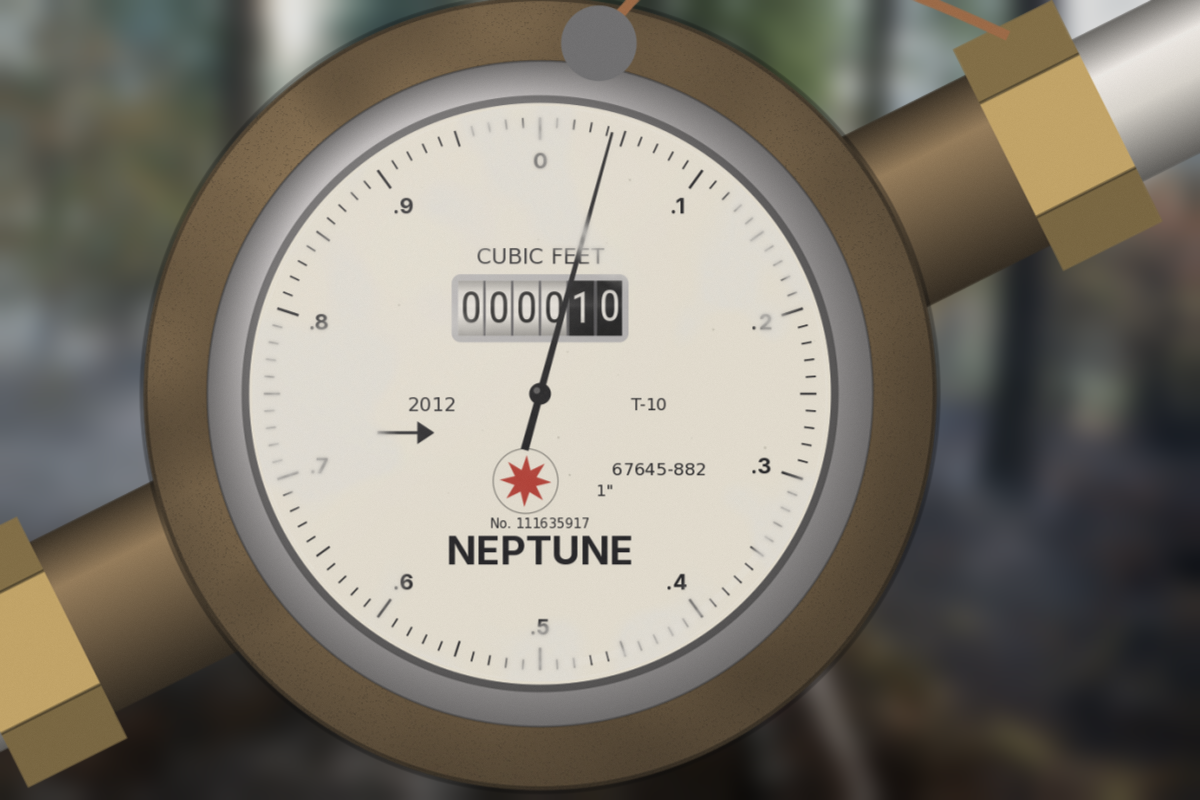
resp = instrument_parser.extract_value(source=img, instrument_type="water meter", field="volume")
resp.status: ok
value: 10.04 ft³
